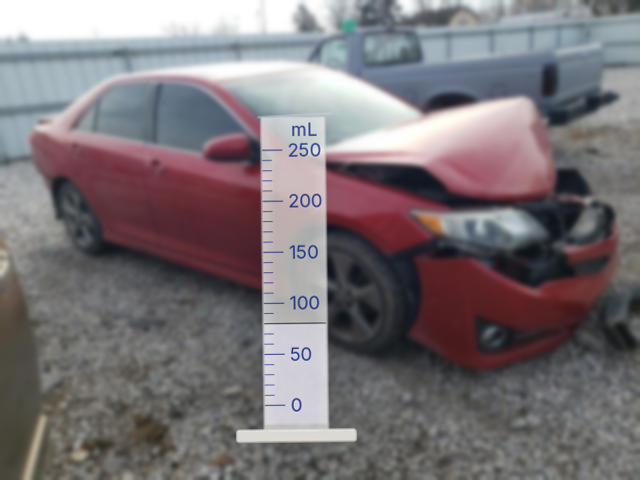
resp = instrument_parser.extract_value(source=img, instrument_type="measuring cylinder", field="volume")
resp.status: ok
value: 80 mL
